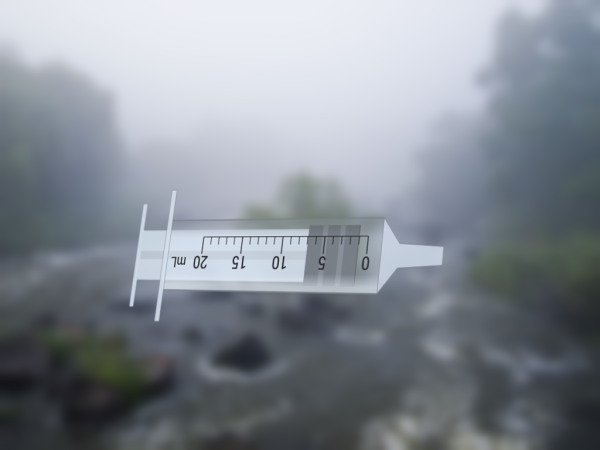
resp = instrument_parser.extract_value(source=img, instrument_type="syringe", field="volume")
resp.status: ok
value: 1 mL
